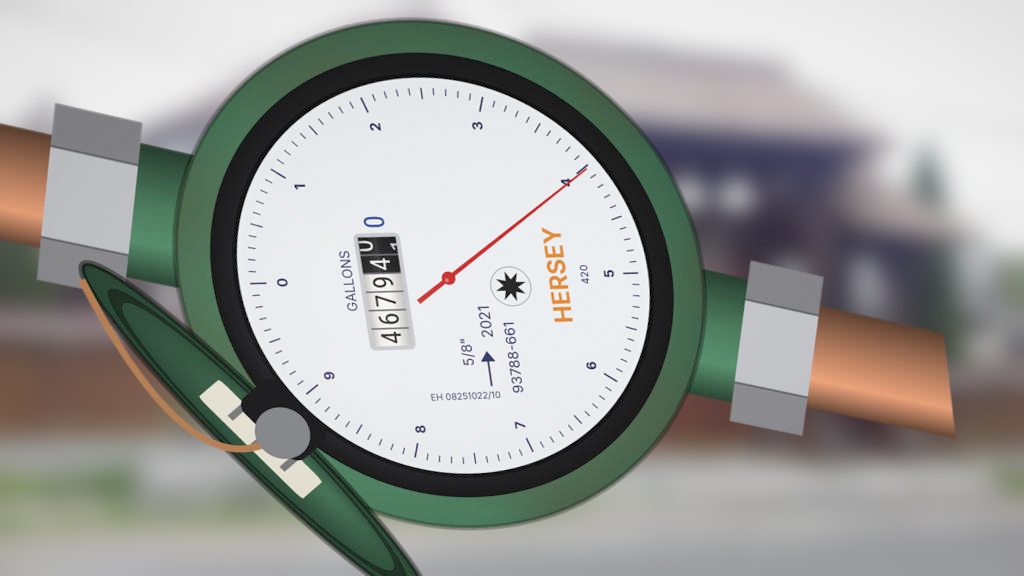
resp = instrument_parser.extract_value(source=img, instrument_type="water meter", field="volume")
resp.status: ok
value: 4679404.0 gal
